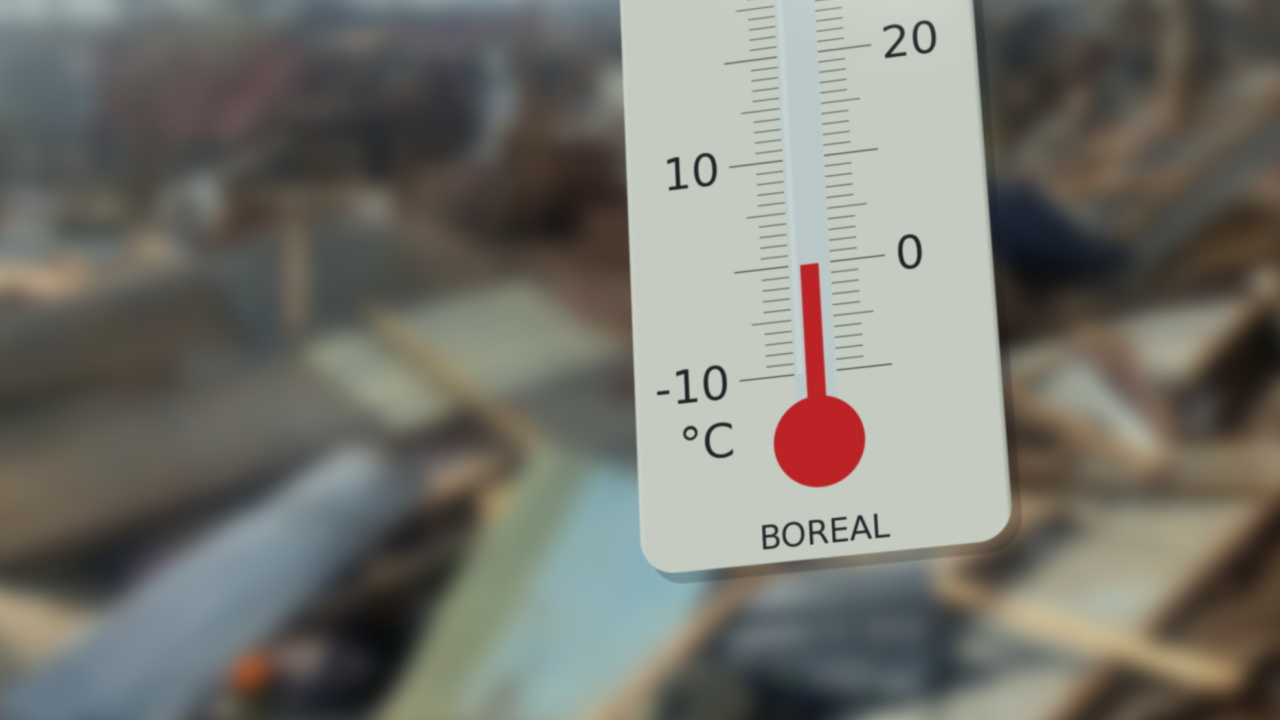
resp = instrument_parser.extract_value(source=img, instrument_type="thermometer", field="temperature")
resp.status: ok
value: 0 °C
